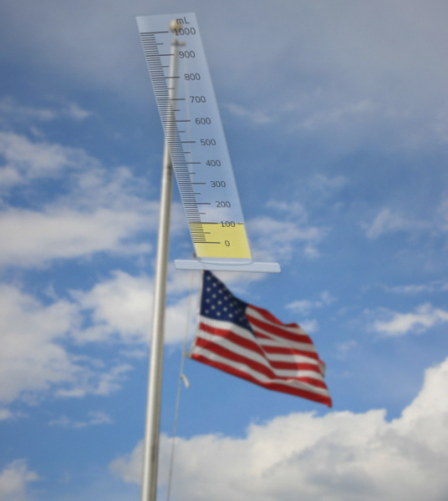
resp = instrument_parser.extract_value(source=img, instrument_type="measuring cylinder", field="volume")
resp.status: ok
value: 100 mL
